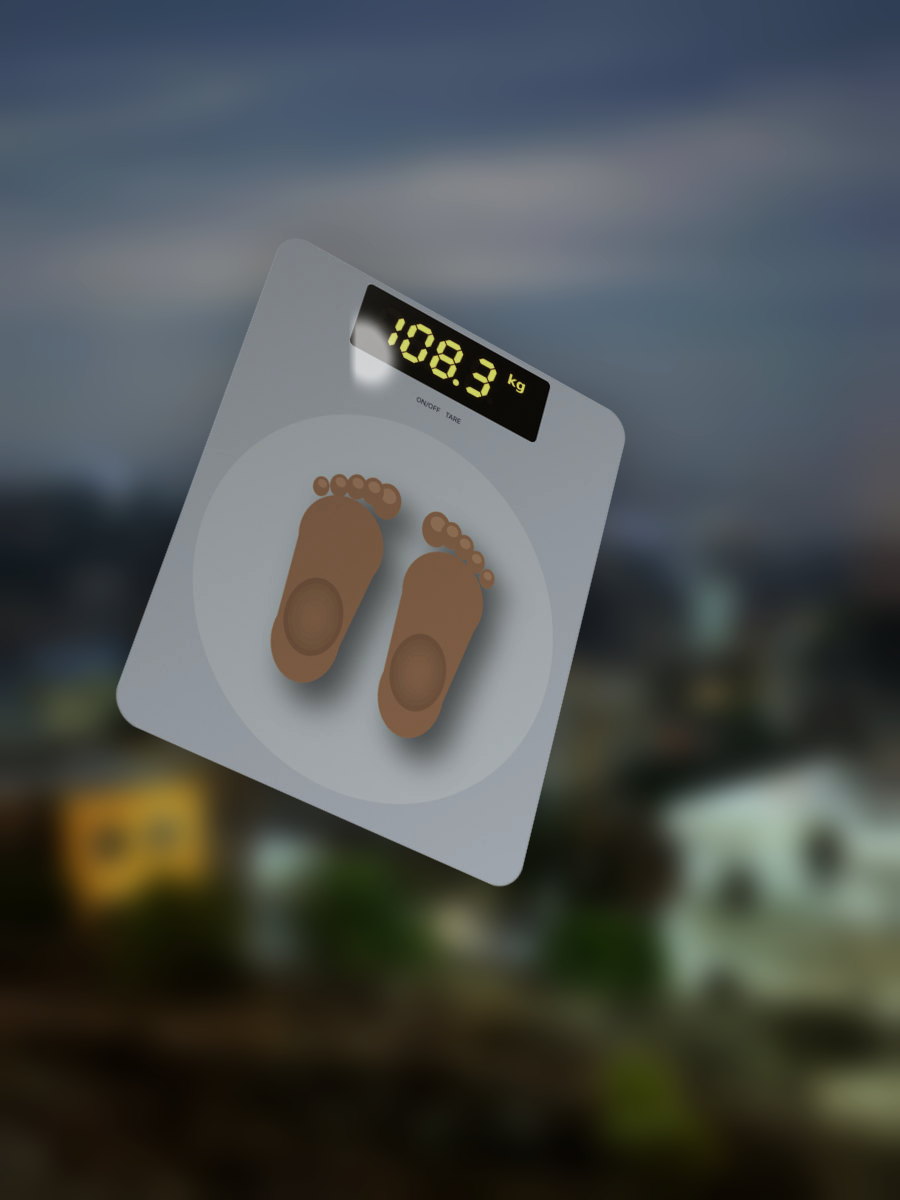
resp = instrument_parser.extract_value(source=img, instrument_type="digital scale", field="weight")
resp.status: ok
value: 108.3 kg
